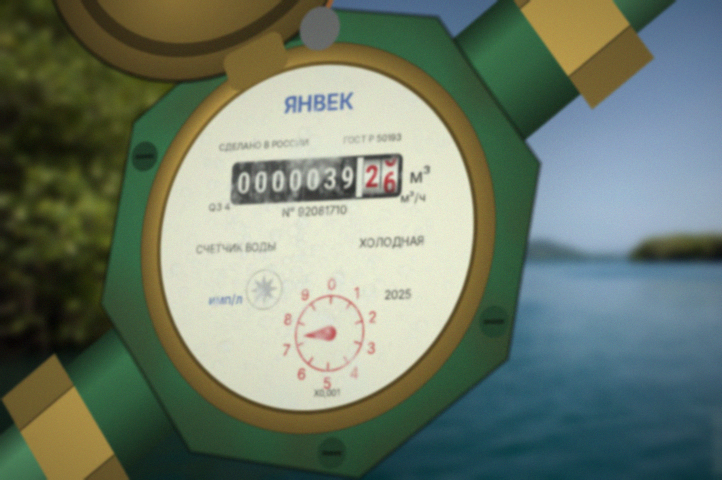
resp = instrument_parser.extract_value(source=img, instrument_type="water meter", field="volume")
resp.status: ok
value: 39.257 m³
